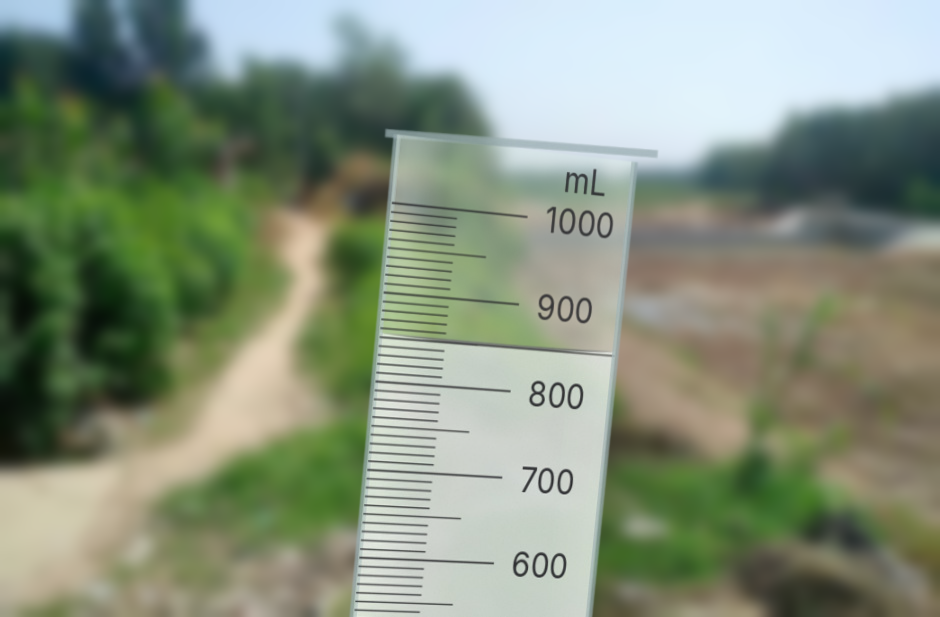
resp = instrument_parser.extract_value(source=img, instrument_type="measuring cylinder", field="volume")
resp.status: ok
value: 850 mL
